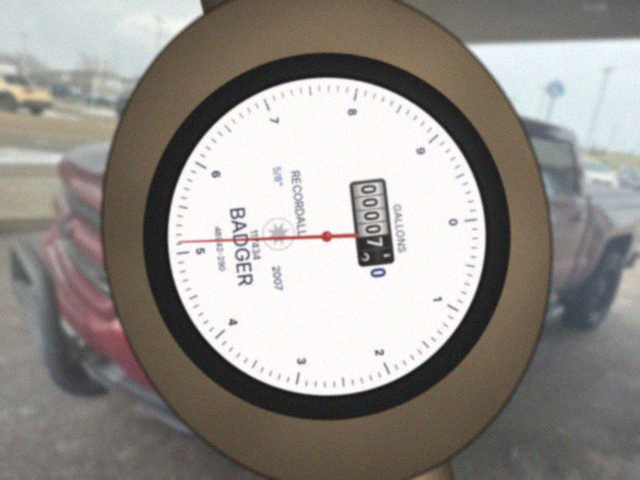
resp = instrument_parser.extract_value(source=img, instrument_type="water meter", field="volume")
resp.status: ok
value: 715.1 gal
